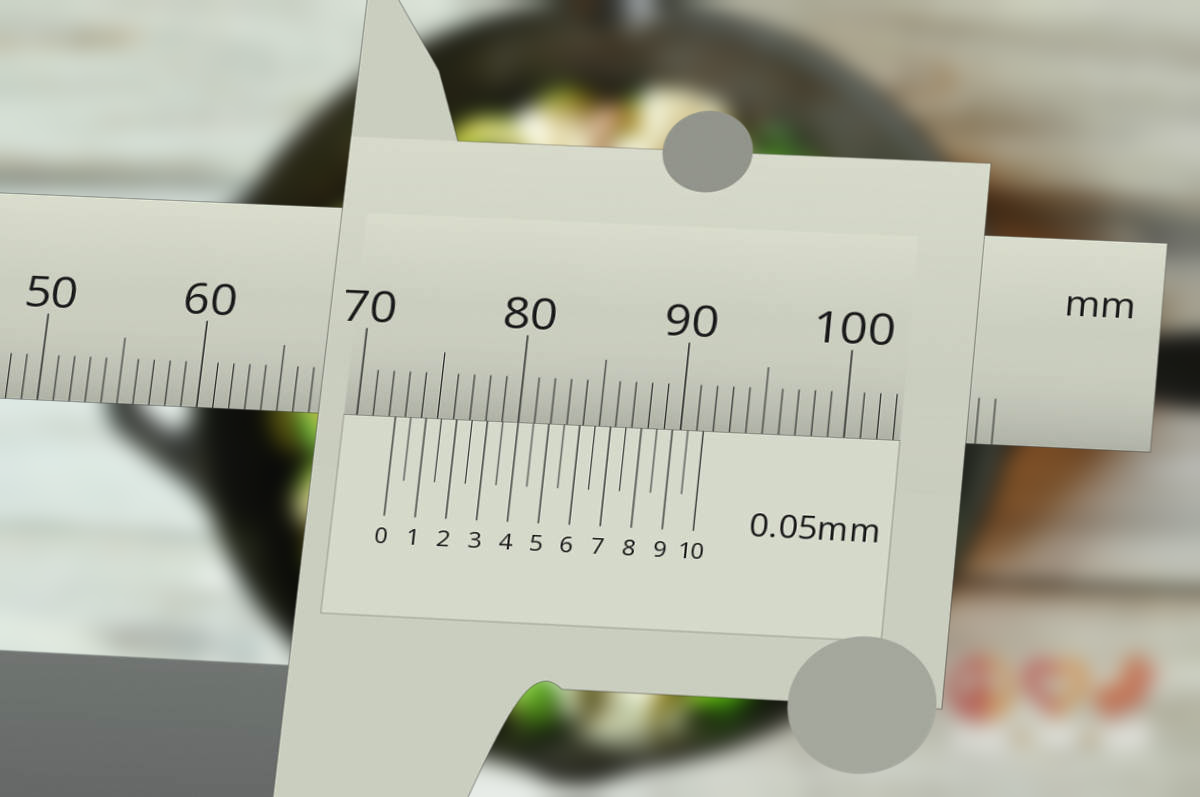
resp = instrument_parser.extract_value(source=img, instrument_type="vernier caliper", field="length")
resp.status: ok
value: 72.4 mm
